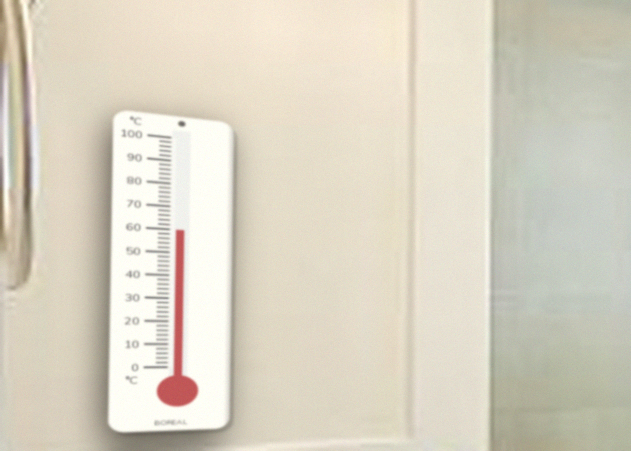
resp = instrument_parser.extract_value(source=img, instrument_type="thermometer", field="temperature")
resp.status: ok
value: 60 °C
